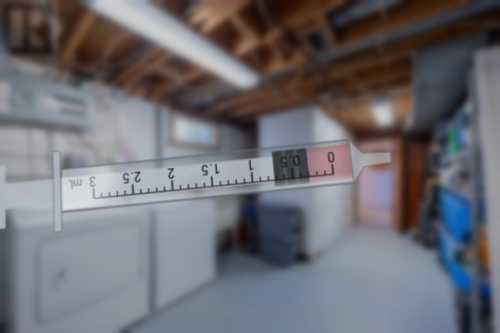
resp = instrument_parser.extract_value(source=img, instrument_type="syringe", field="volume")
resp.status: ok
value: 0.3 mL
